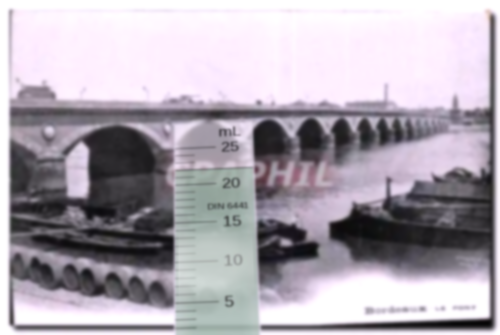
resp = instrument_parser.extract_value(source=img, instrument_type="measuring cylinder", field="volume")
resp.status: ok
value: 22 mL
